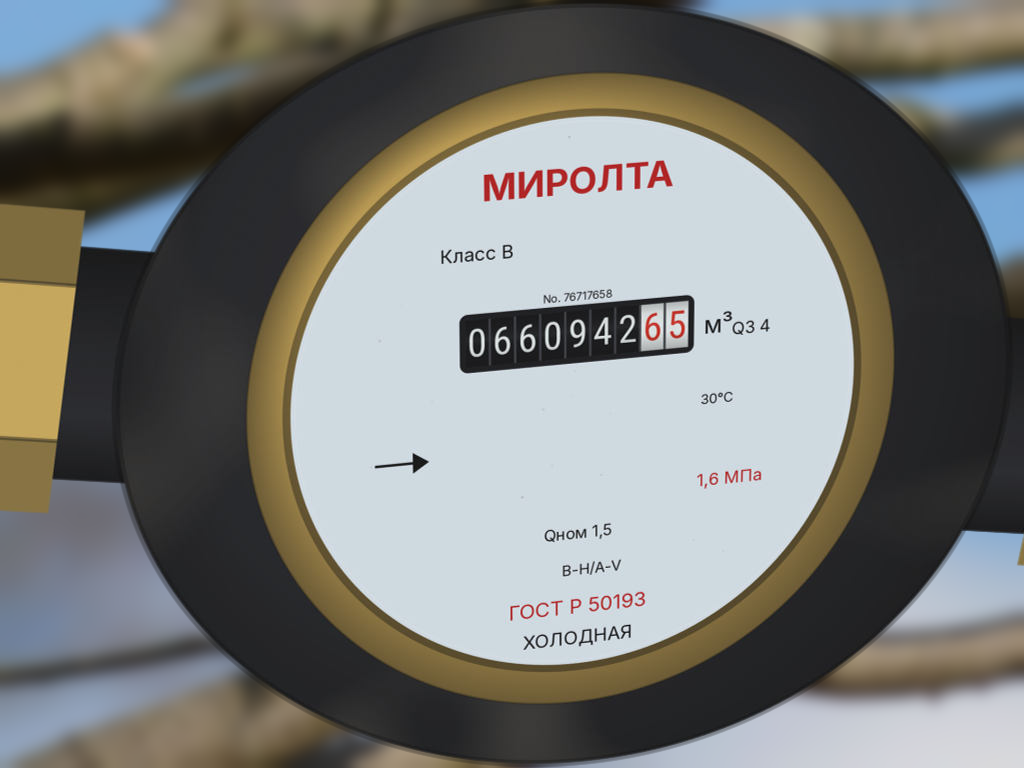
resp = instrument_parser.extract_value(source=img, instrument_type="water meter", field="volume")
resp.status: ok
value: 660942.65 m³
